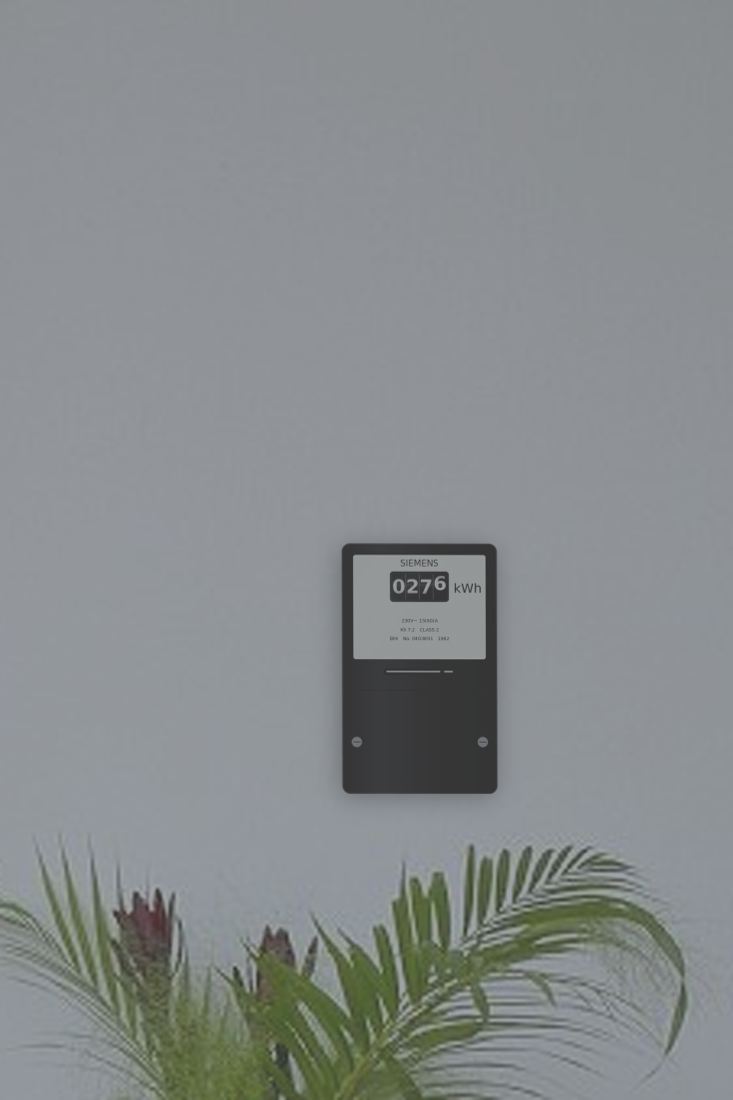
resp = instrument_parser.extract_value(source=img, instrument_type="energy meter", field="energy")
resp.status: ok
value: 276 kWh
